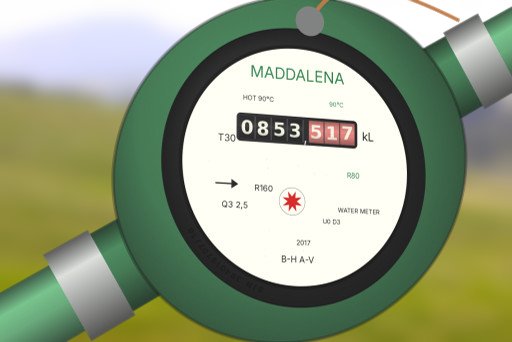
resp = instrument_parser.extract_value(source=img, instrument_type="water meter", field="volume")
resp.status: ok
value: 853.517 kL
